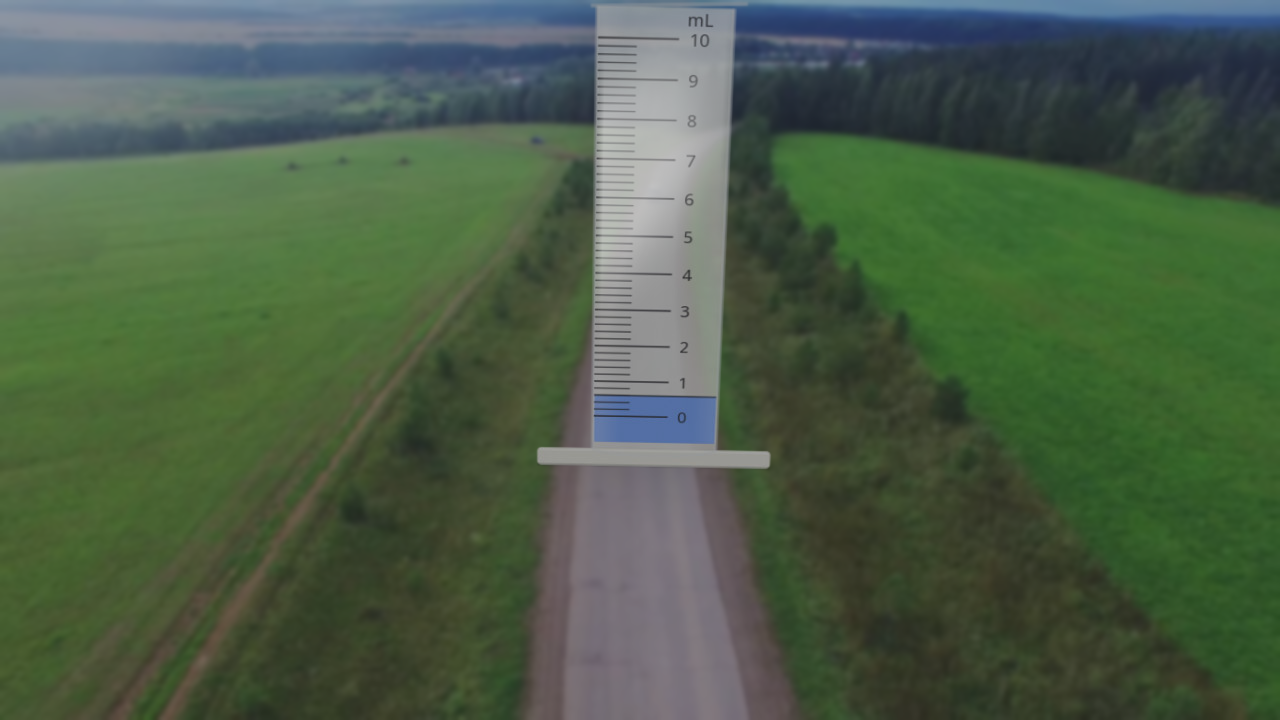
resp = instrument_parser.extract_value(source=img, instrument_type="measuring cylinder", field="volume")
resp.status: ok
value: 0.6 mL
